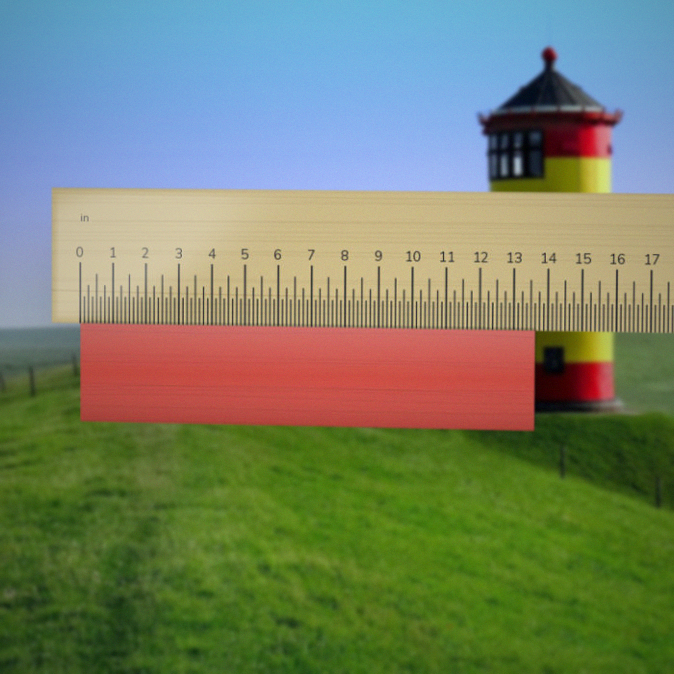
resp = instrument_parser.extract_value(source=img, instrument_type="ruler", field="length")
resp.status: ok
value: 13.625 in
